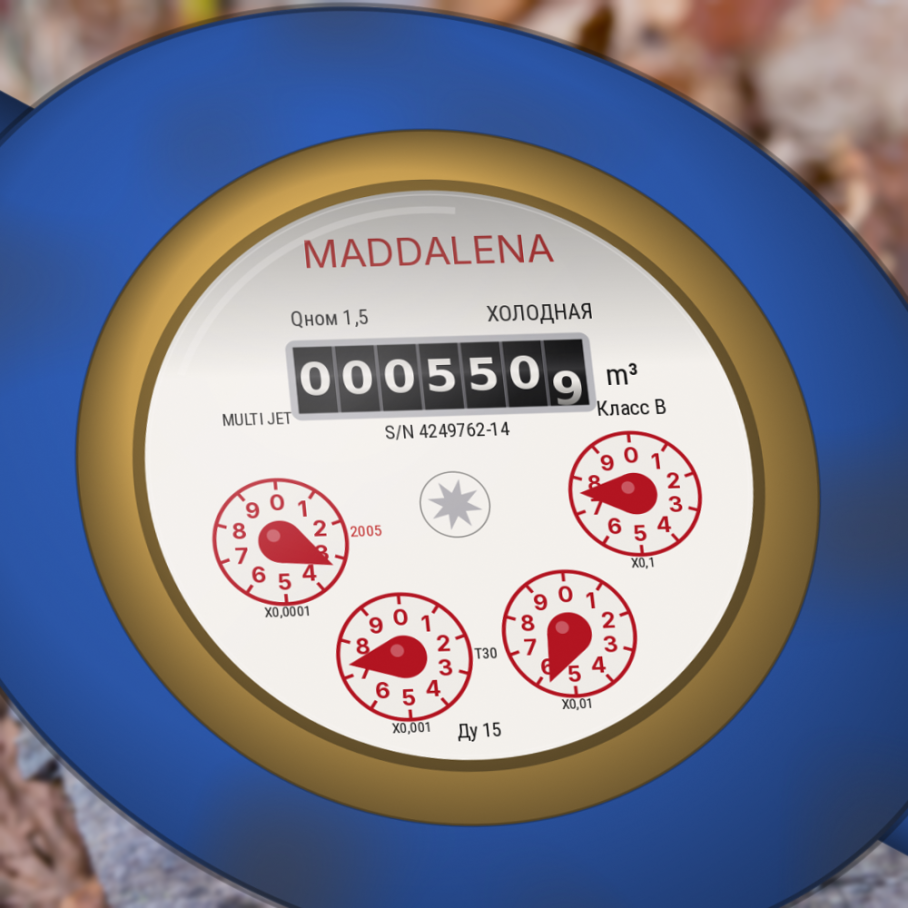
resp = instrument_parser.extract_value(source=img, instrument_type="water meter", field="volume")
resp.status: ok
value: 5508.7573 m³
